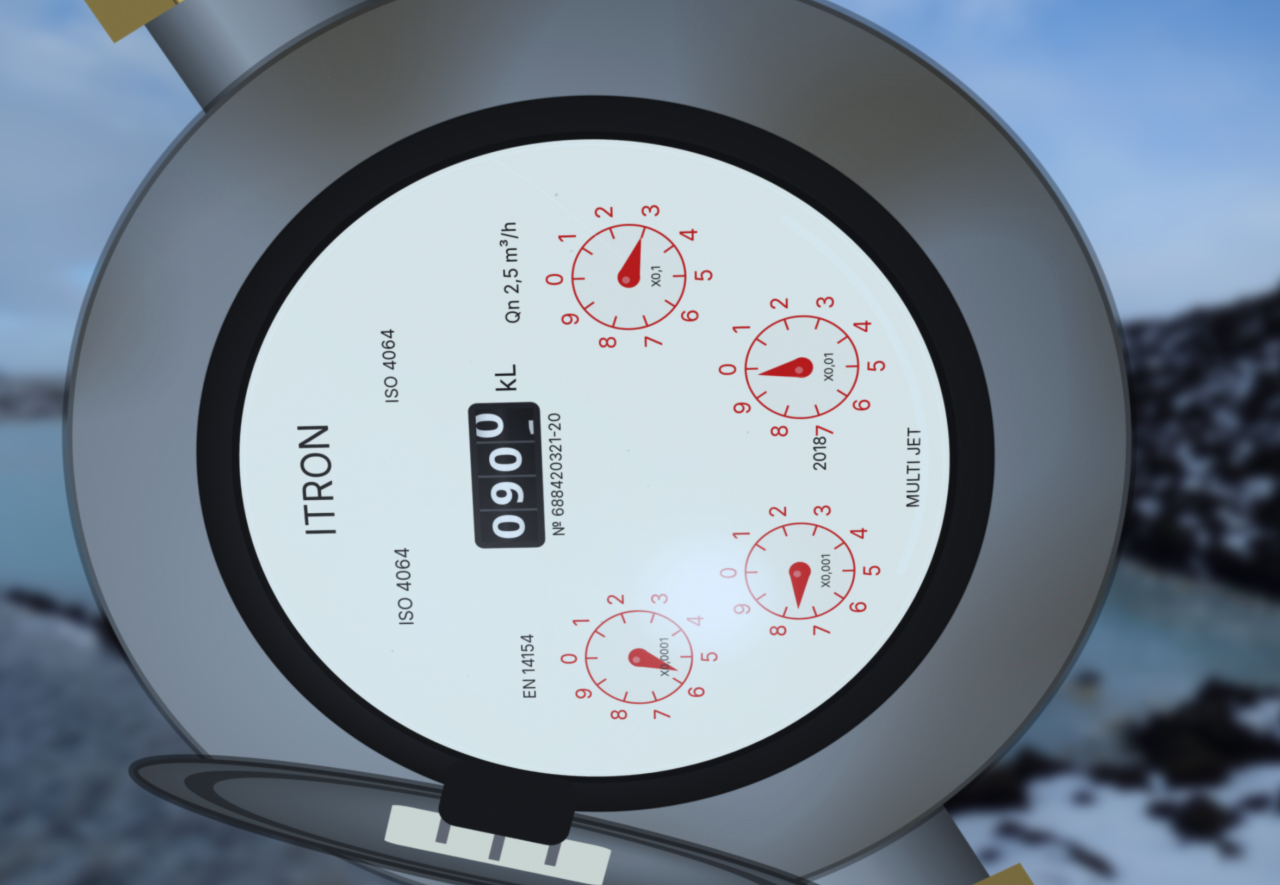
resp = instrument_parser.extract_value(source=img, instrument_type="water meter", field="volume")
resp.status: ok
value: 900.2975 kL
